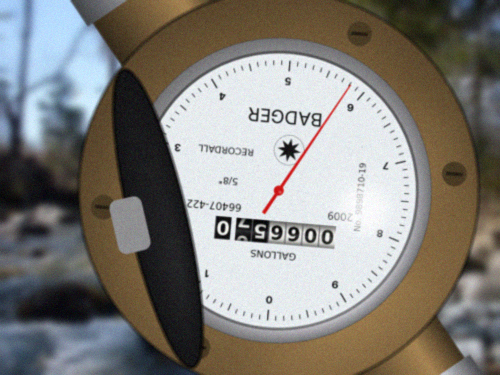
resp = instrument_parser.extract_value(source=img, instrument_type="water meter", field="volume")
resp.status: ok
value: 66565.8 gal
